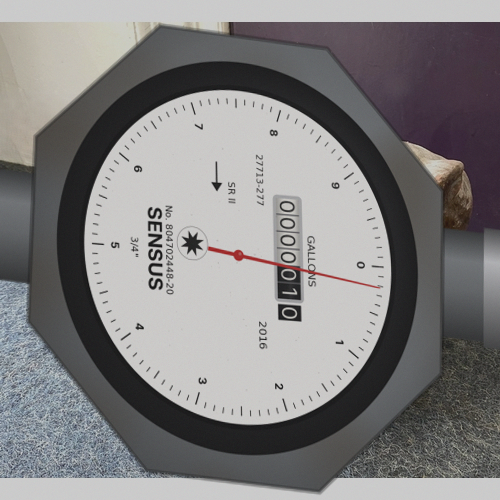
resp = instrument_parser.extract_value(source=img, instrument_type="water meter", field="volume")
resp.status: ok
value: 10.2 gal
